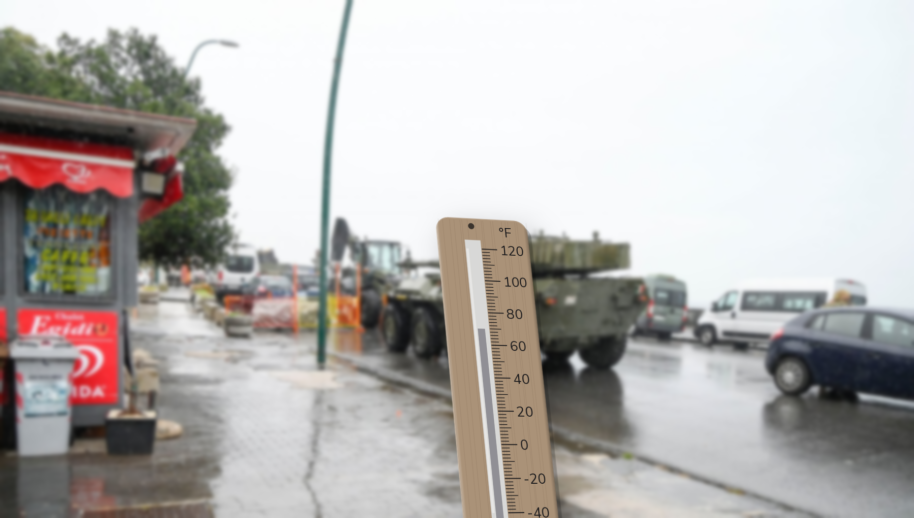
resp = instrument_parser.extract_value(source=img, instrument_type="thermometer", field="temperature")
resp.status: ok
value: 70 °F
